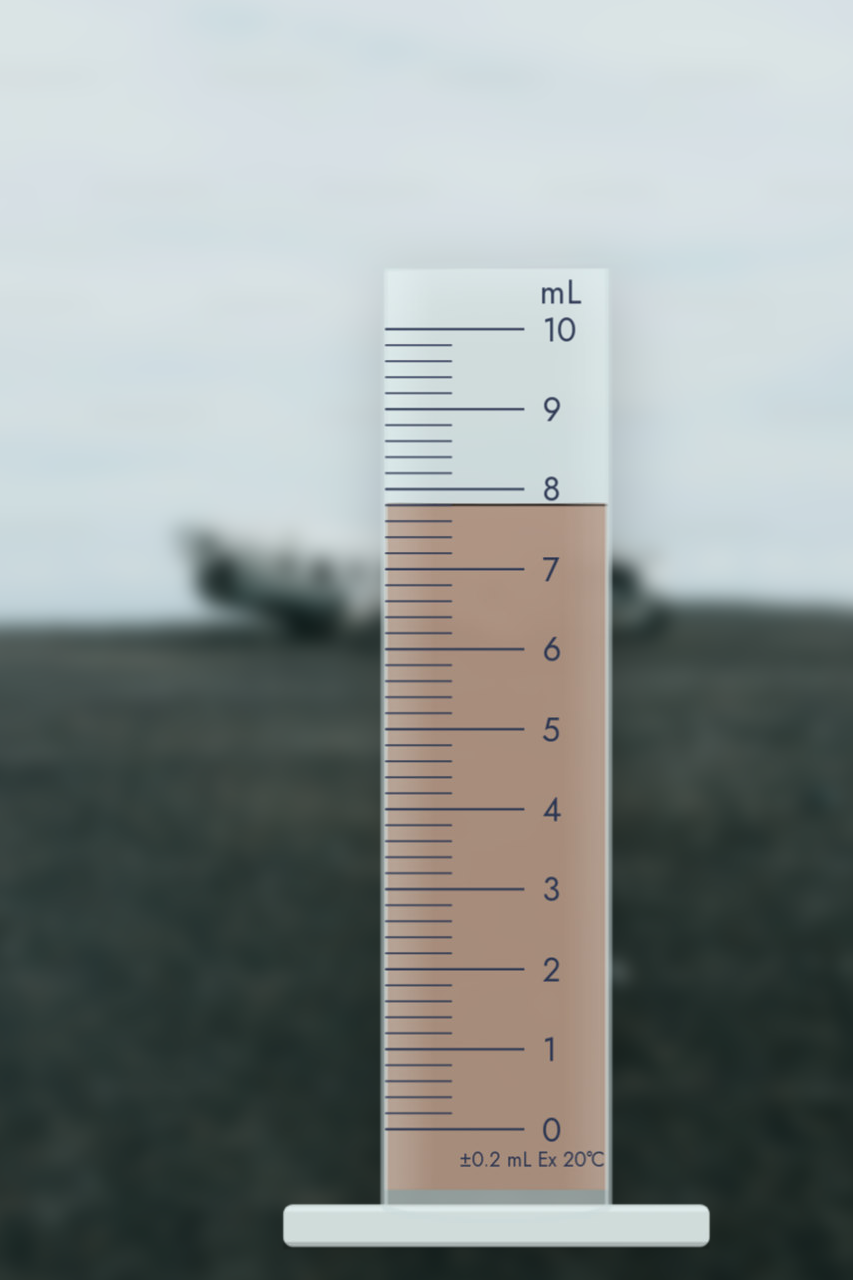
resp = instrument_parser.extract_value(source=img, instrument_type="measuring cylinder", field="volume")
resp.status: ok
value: 7.8 mL
